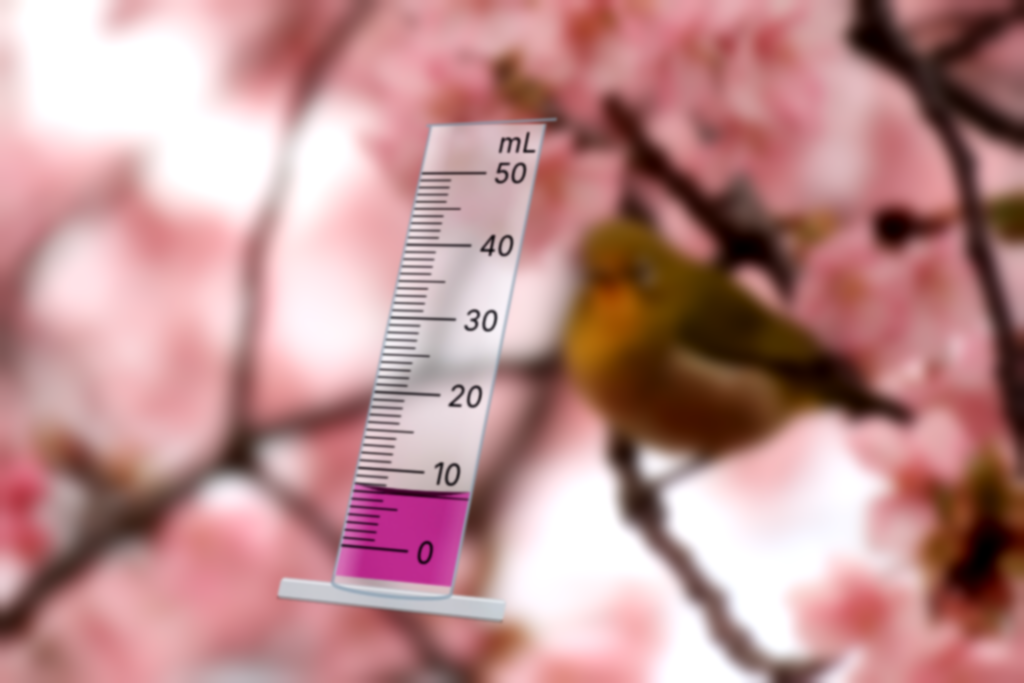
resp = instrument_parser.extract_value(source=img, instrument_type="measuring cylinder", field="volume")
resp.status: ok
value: 7 mL
